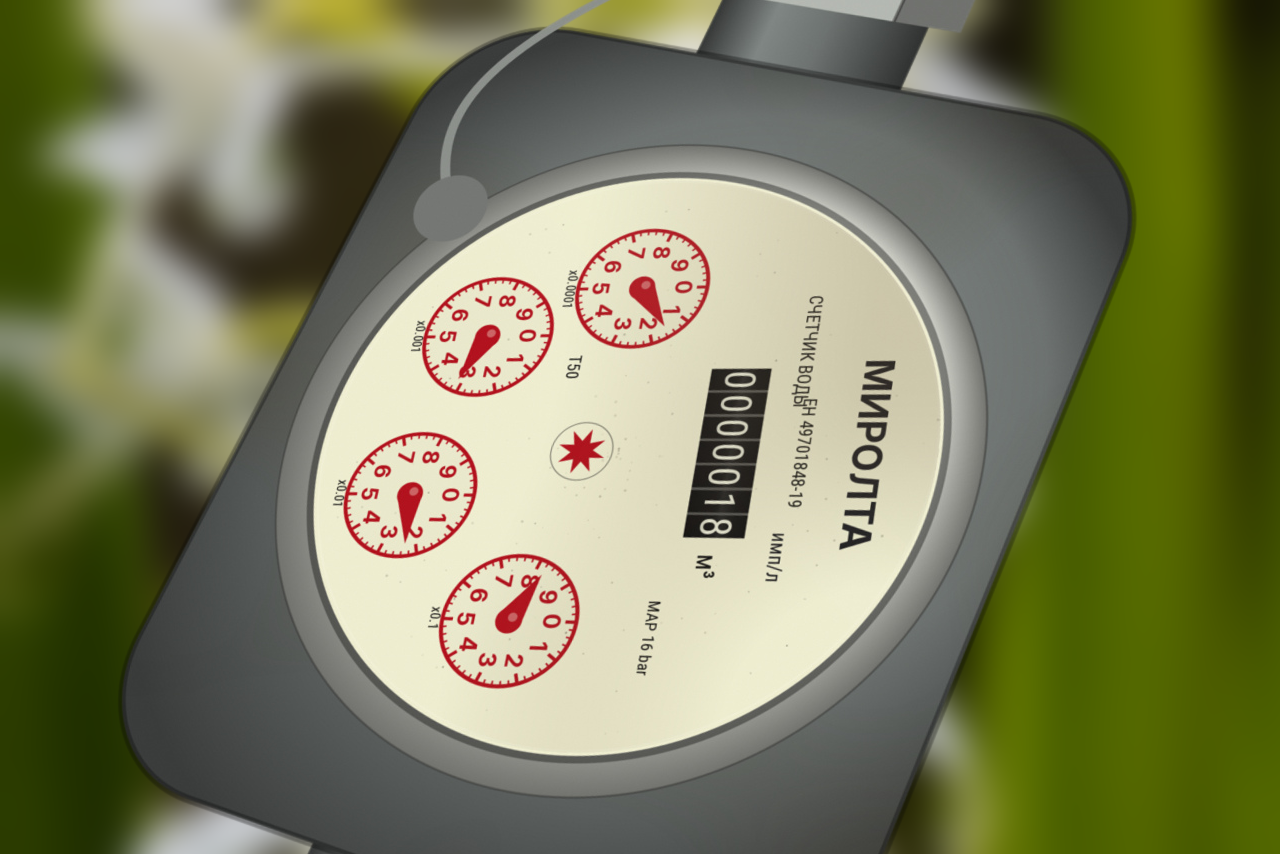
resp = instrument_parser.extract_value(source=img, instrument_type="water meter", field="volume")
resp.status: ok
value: 18.8231 m³
